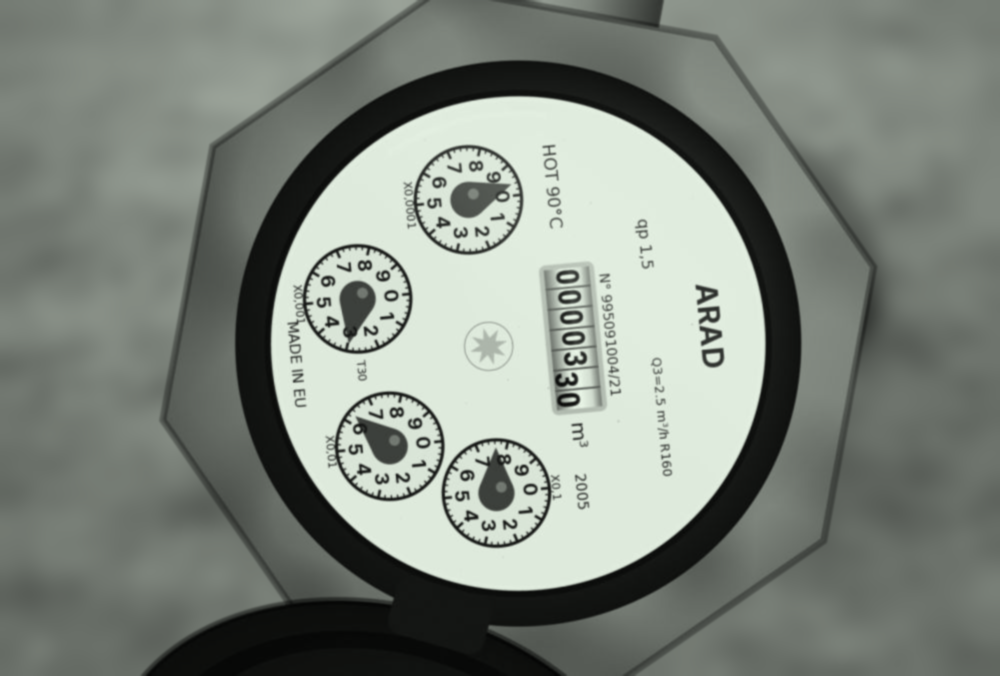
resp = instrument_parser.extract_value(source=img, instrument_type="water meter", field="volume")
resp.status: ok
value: 329.7629 m³
